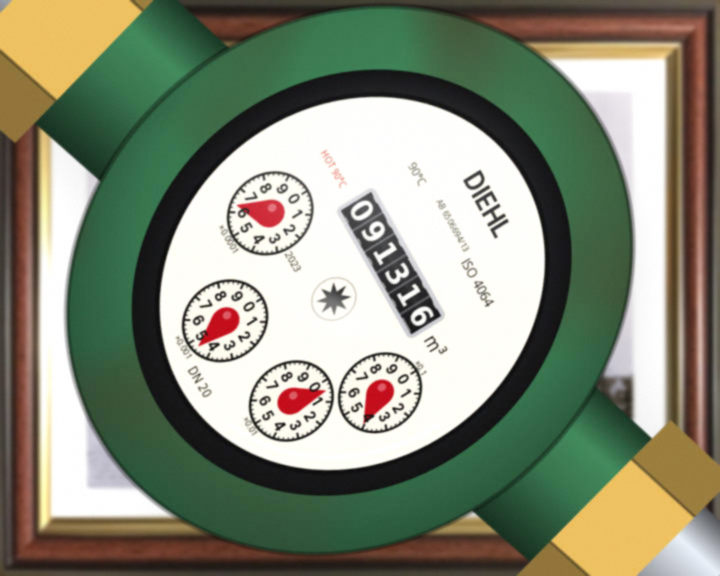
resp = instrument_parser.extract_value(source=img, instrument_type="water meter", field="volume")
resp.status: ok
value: 91316.4046 m³
